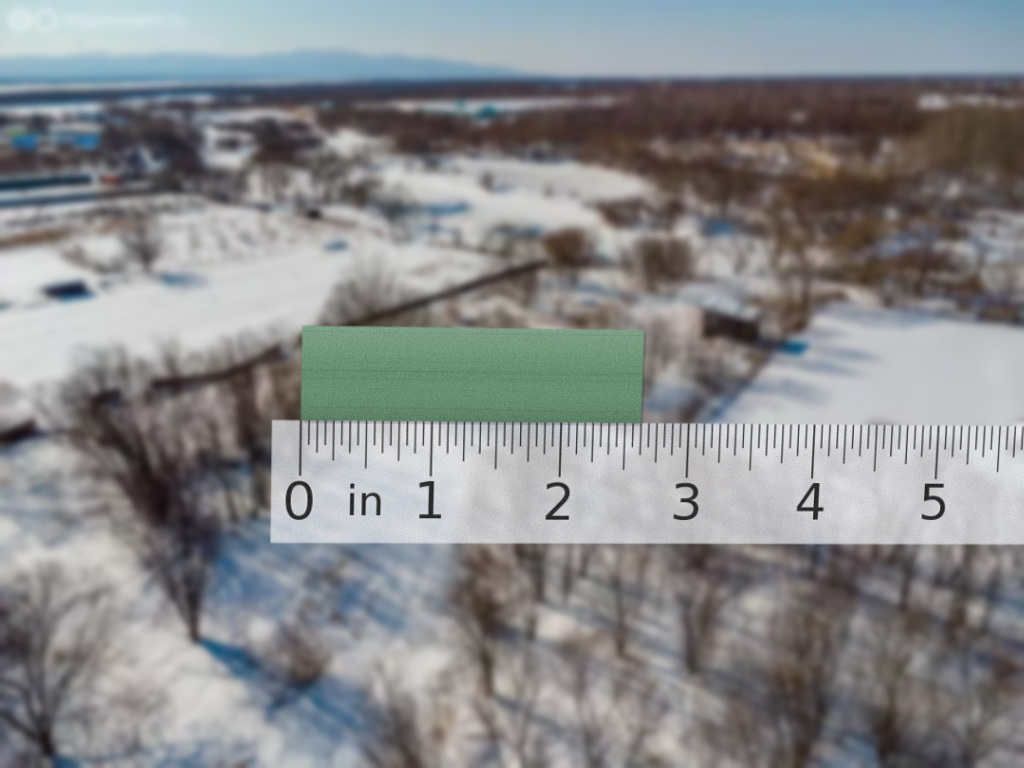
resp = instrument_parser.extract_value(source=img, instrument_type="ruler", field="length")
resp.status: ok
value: 2.625 in
